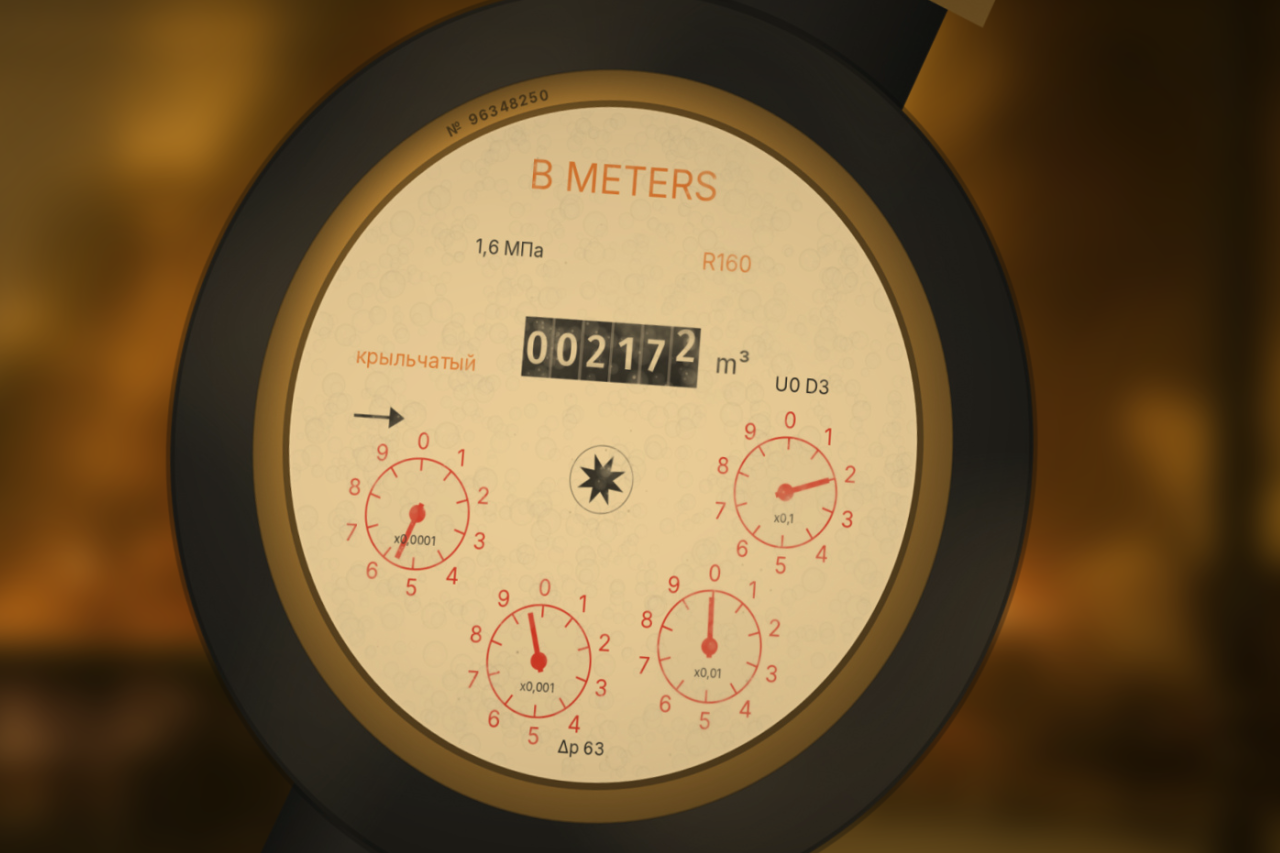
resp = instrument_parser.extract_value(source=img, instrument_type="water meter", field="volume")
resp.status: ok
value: 2172.1995 m³
